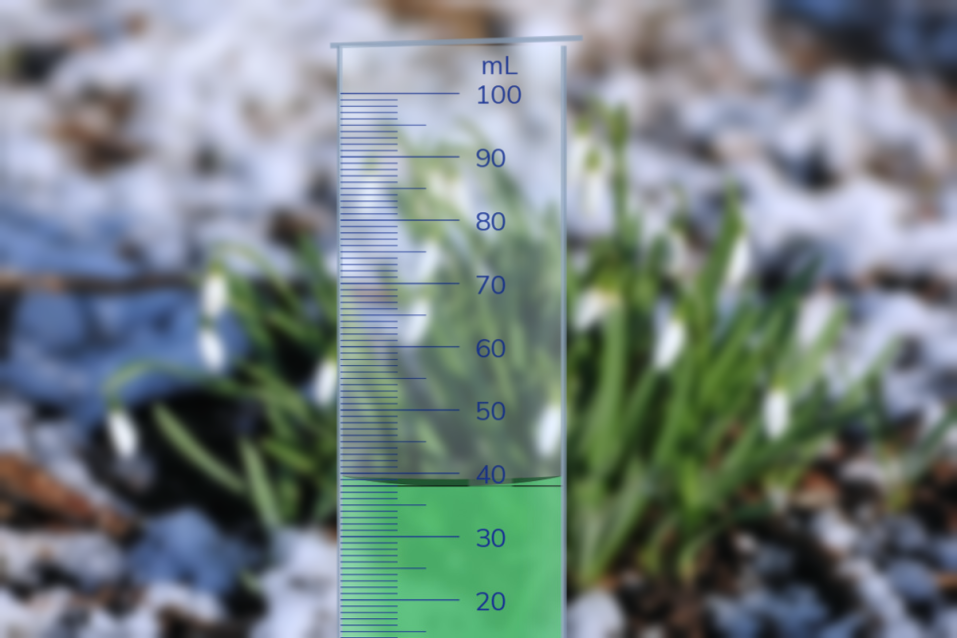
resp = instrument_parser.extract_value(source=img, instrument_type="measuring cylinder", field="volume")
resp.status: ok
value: 38 mL
